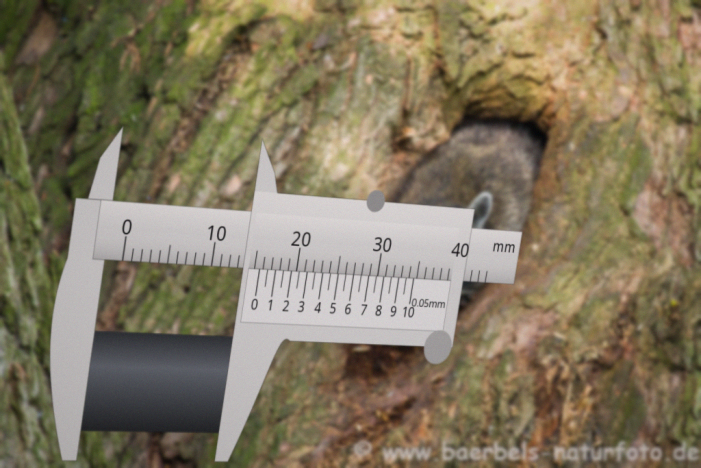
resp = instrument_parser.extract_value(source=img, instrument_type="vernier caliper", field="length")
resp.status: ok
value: 15.6 mm
